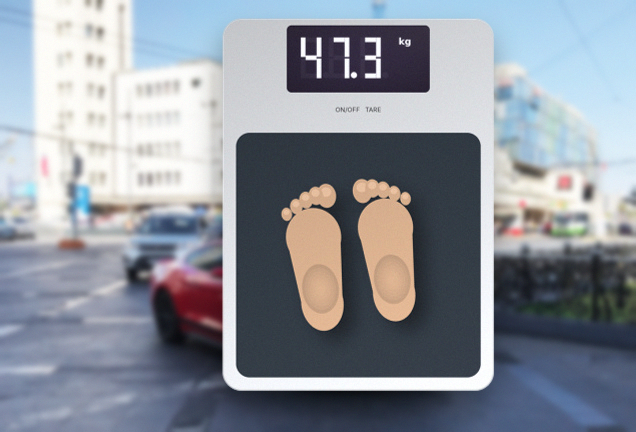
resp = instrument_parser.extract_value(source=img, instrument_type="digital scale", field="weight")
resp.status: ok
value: 47.3 kg
